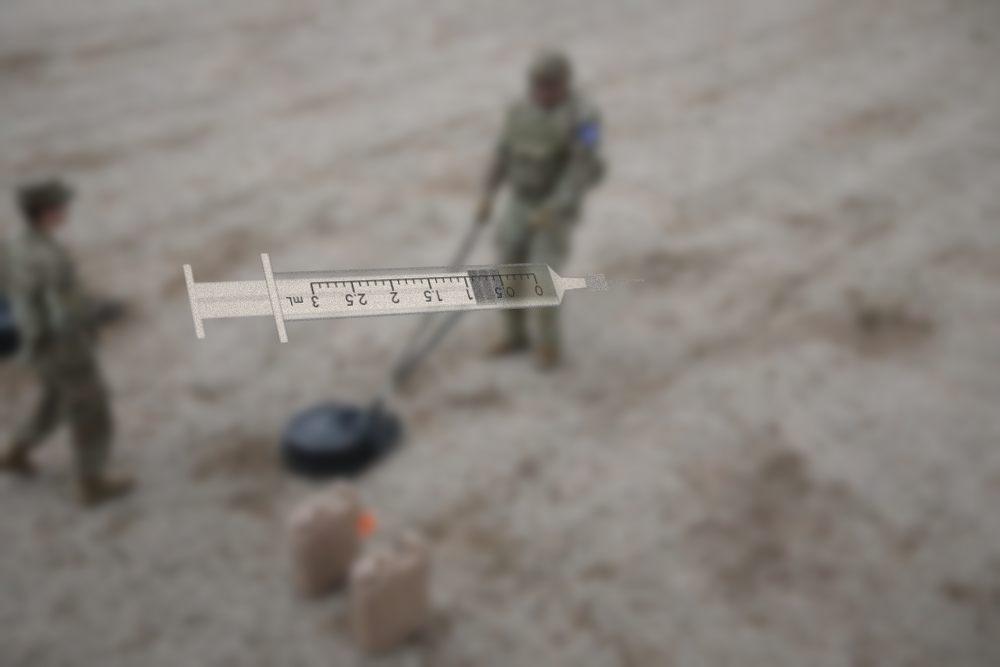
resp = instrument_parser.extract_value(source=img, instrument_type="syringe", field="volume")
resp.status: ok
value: 0.5 mL
